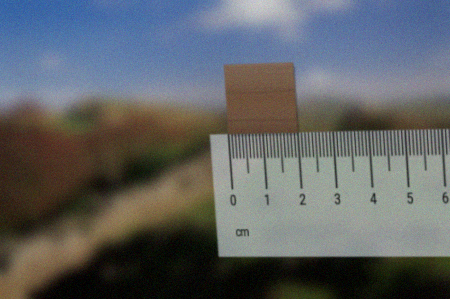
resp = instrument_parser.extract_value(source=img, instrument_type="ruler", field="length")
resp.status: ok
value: 2 cm
